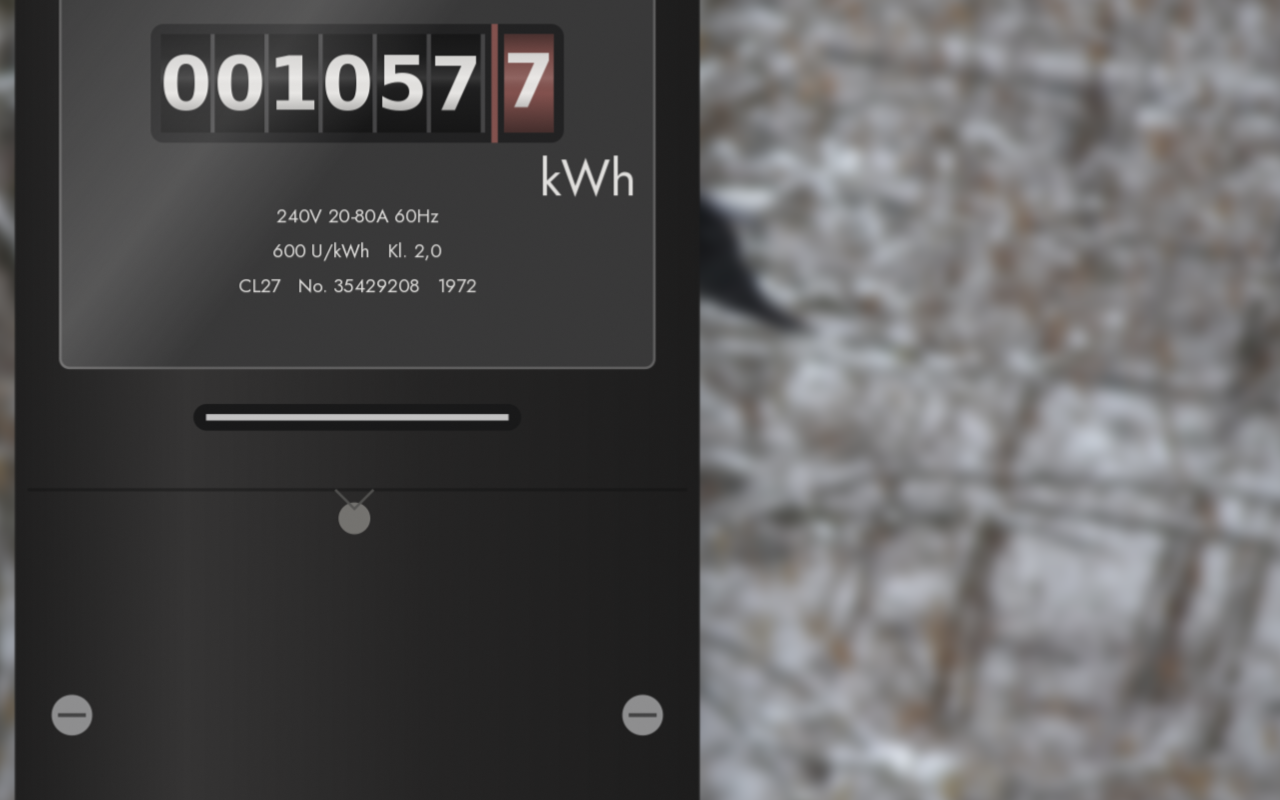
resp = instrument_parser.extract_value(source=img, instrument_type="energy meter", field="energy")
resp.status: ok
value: 1057.7 kWh
